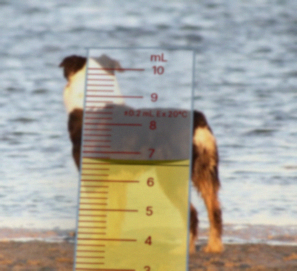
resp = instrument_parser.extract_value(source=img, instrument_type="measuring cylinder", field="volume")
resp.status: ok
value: 6.6 mL
